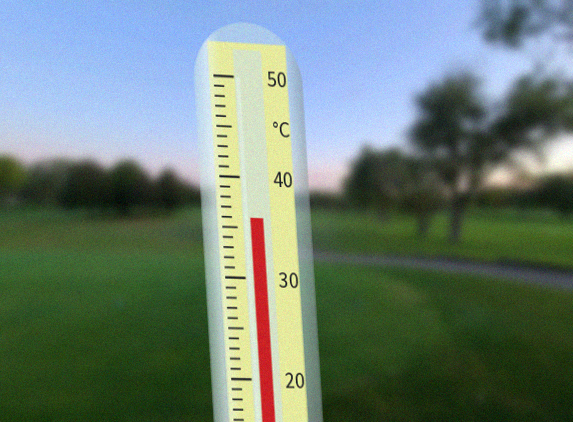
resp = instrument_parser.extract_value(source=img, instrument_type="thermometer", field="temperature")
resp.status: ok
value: 36 °C
